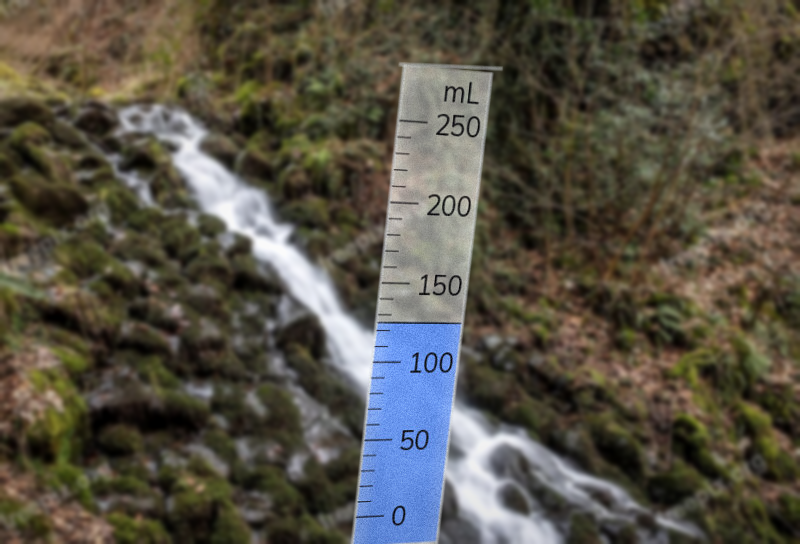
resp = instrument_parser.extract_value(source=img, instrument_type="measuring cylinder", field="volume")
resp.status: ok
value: 125 mL
